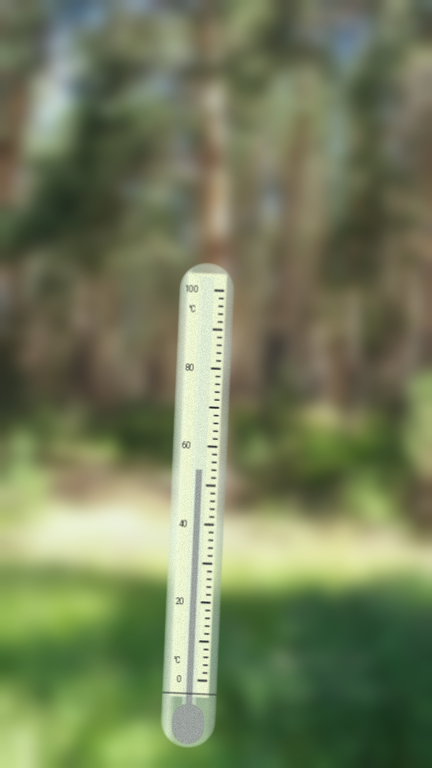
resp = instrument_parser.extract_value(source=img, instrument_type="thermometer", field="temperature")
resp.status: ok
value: 54 °C
